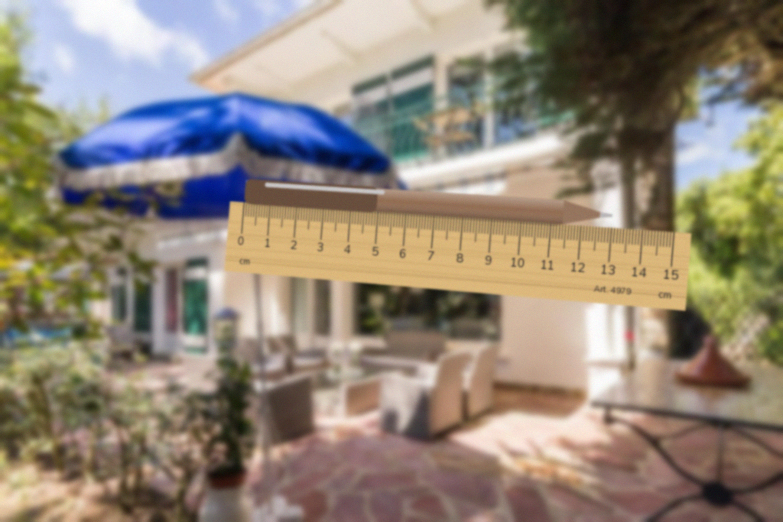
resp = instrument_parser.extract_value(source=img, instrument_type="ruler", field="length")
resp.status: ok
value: 13 cm
